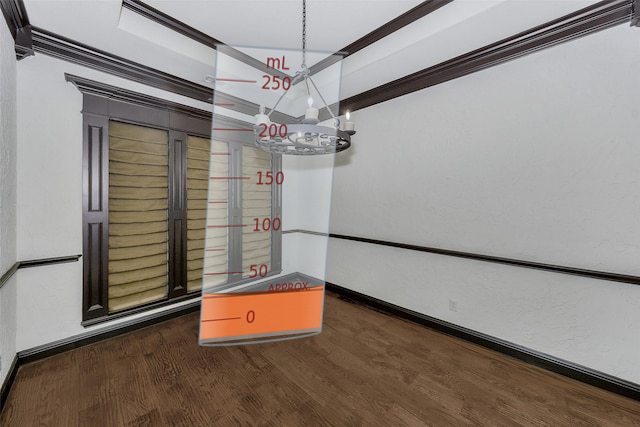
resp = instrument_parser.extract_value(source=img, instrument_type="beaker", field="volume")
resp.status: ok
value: 25 mL
